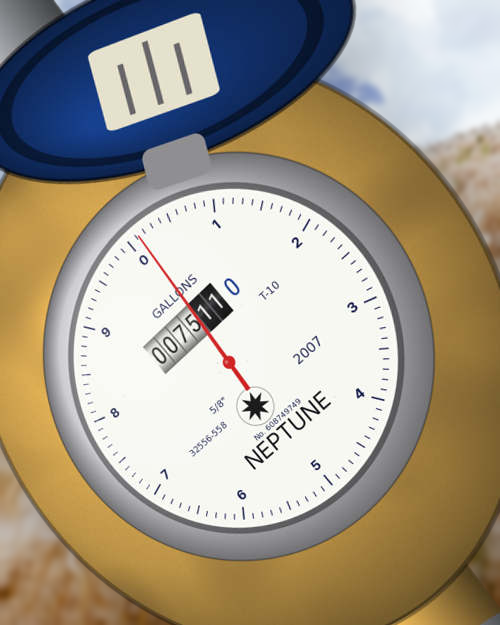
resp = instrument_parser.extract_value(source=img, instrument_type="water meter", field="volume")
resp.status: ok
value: 75110.1 gal
